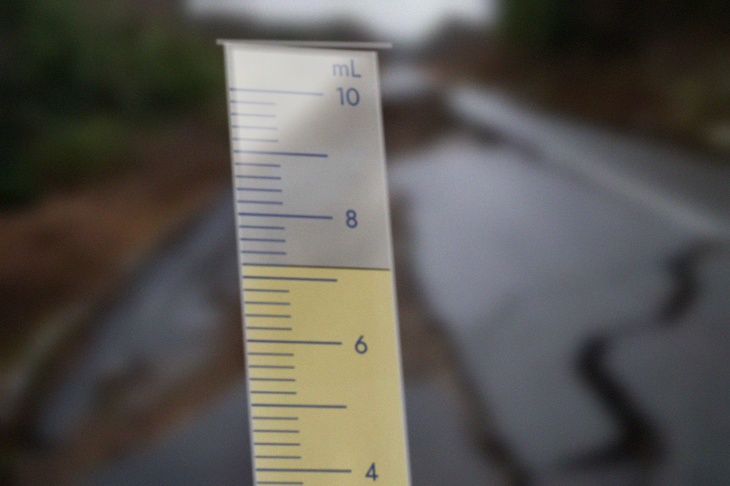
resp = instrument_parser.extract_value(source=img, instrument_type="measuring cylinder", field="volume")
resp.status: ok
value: 7.2 mL
